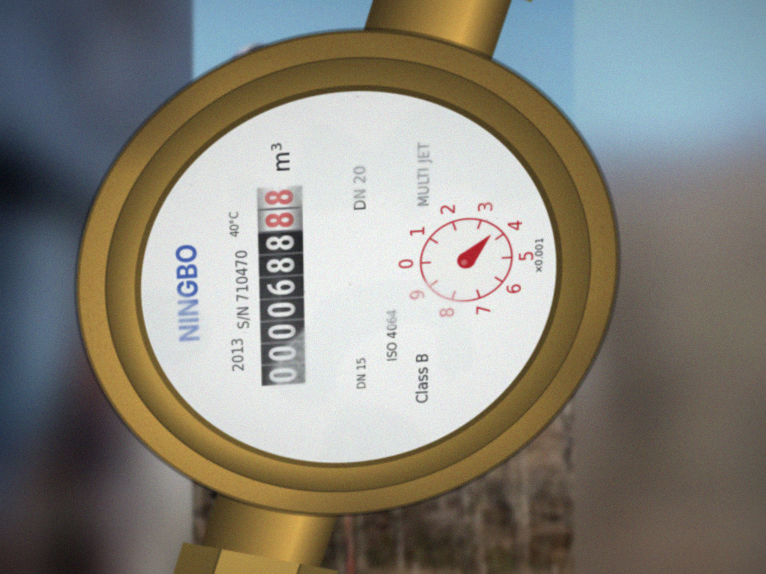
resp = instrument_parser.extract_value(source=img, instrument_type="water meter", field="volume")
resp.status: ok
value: 688.883 m³
